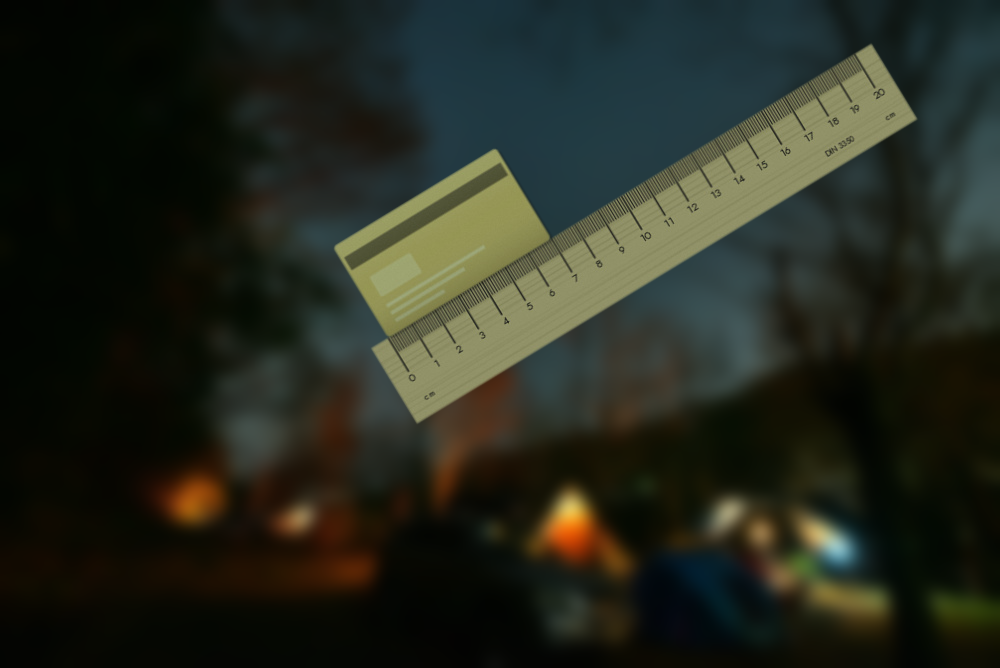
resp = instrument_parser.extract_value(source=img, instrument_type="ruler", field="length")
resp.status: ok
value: 7 cm
